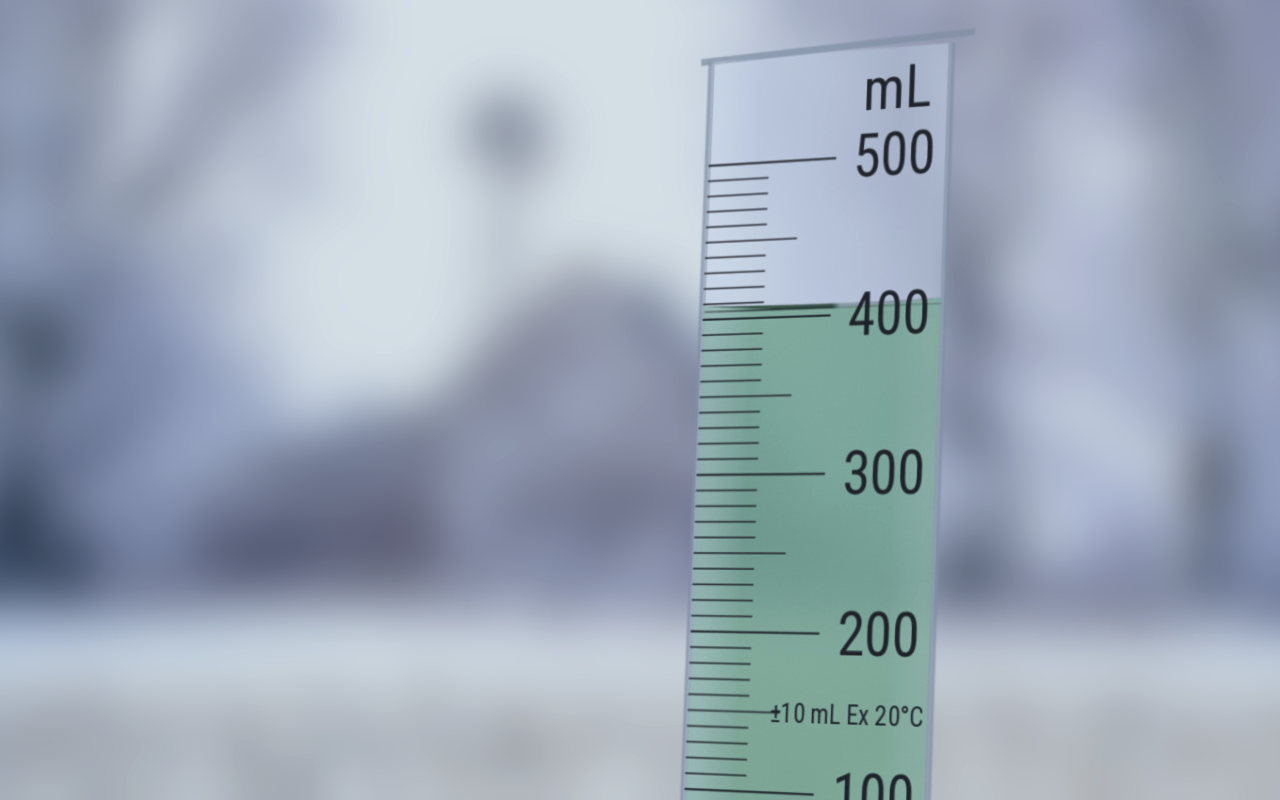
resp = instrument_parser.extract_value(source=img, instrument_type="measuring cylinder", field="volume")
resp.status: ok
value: 405 mL
